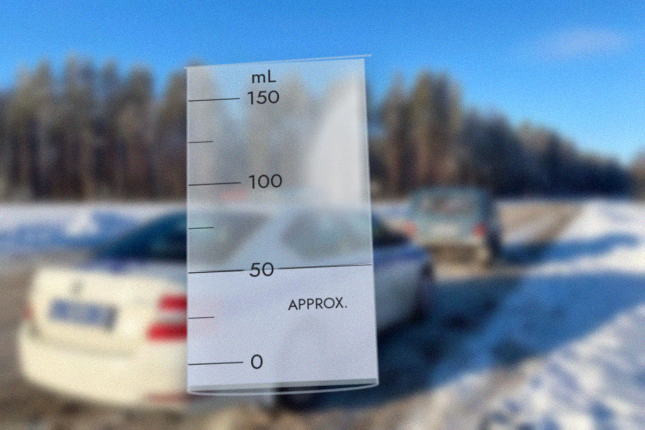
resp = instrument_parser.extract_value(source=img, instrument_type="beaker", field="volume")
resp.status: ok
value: 50 mL
